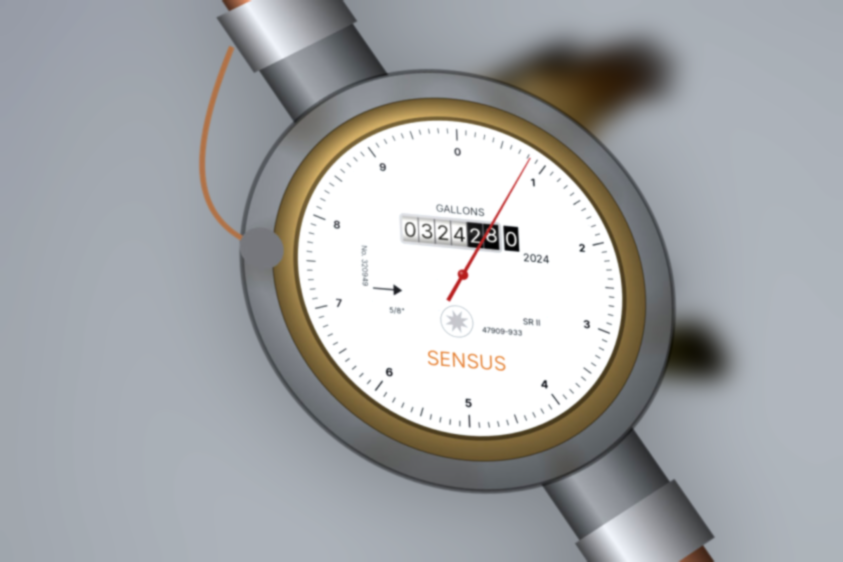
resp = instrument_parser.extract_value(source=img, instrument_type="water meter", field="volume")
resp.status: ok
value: 324280.8 gal
